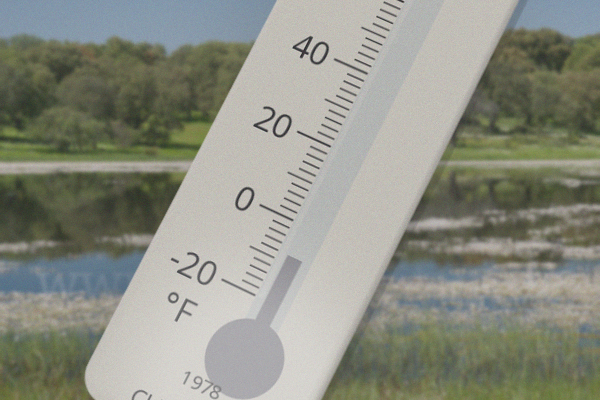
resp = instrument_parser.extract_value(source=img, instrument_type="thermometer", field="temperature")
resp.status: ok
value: -8 °F
